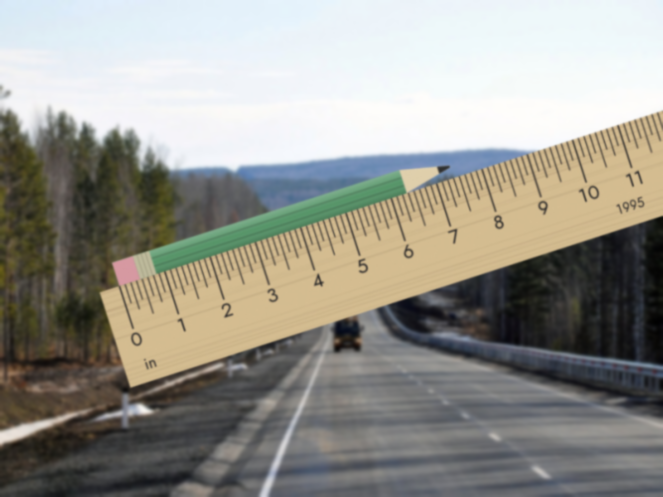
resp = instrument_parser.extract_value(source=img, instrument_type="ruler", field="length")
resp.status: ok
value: 7.375 in
